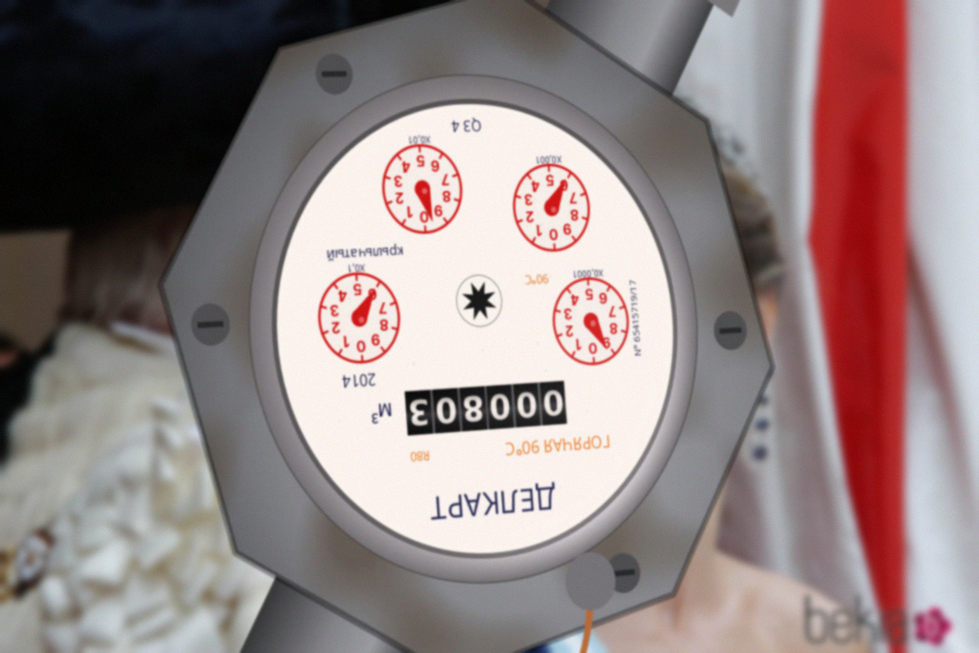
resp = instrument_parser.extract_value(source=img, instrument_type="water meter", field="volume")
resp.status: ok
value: 803.5959 m³
